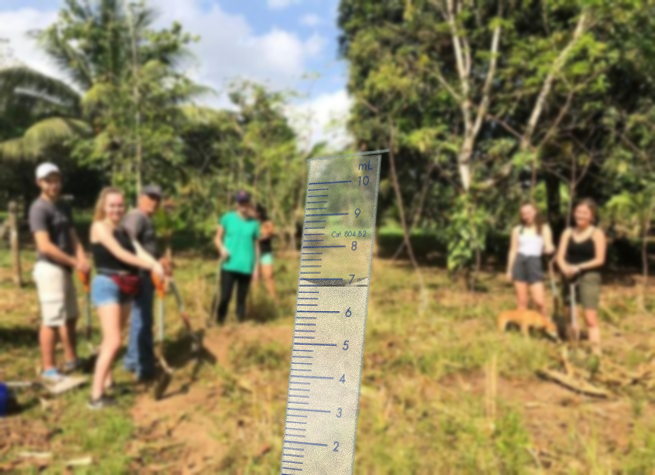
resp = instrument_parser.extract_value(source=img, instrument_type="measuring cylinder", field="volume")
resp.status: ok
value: 6.8 mL
